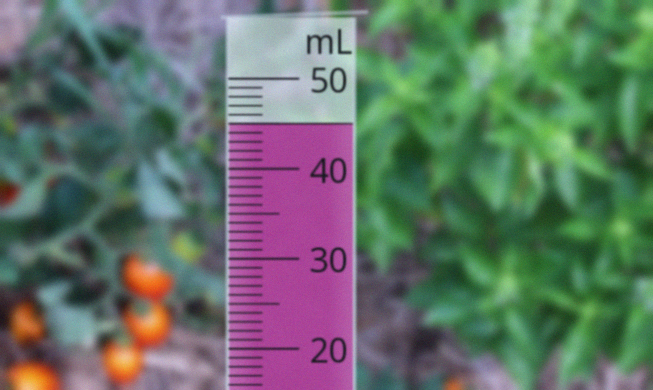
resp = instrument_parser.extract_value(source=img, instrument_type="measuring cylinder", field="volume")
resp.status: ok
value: 45 mL
